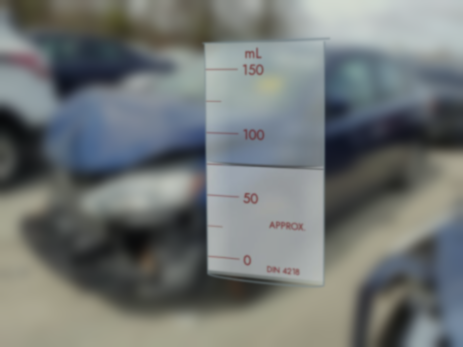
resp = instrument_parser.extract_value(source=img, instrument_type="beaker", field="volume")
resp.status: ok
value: 75 mL
